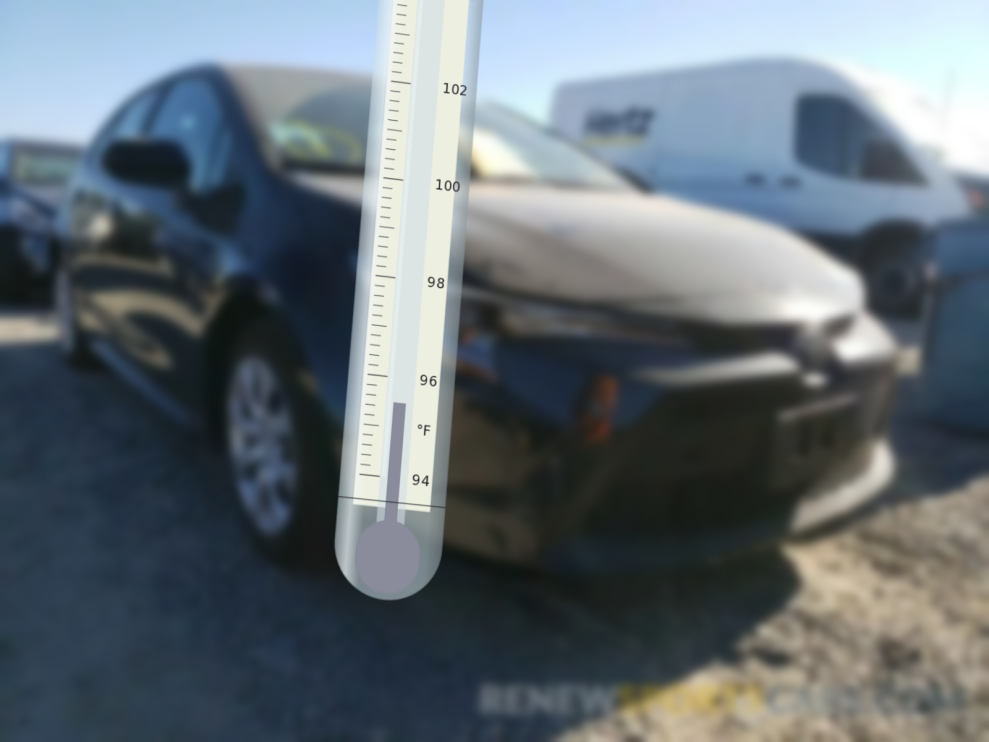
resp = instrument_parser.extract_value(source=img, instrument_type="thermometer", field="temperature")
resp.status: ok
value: 95.5 °F
